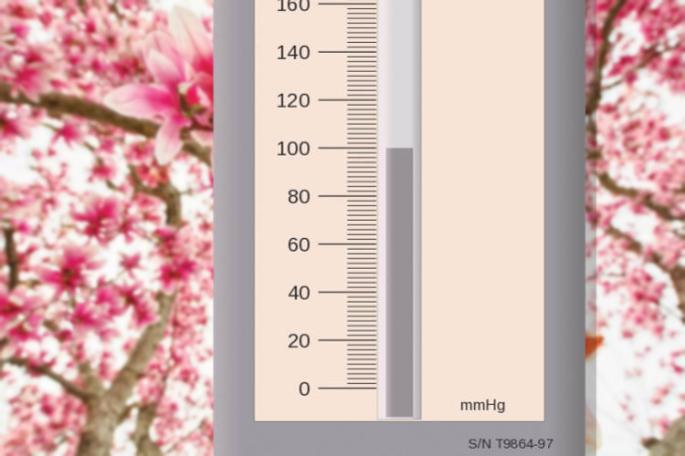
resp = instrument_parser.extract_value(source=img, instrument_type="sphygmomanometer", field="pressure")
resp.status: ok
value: 100 mmHg
